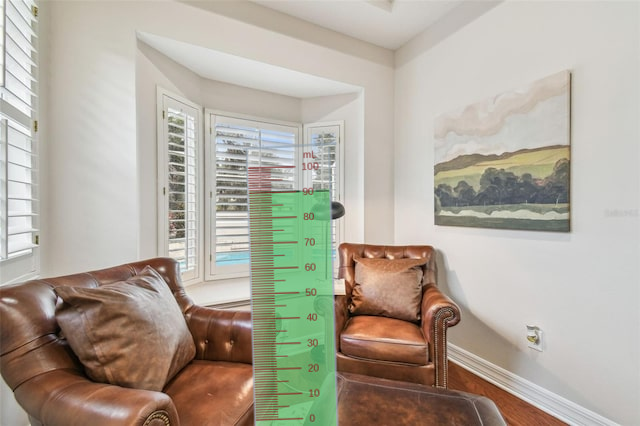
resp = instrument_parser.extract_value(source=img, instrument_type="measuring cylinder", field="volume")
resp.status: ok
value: 90 mL
